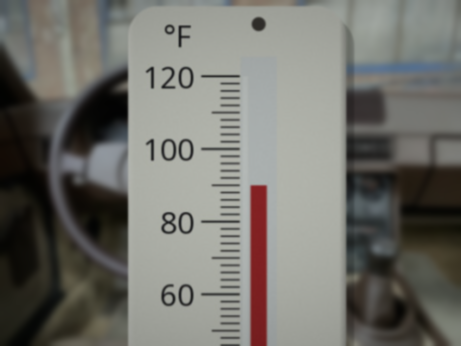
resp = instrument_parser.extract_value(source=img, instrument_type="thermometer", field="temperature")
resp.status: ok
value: 90 °F
